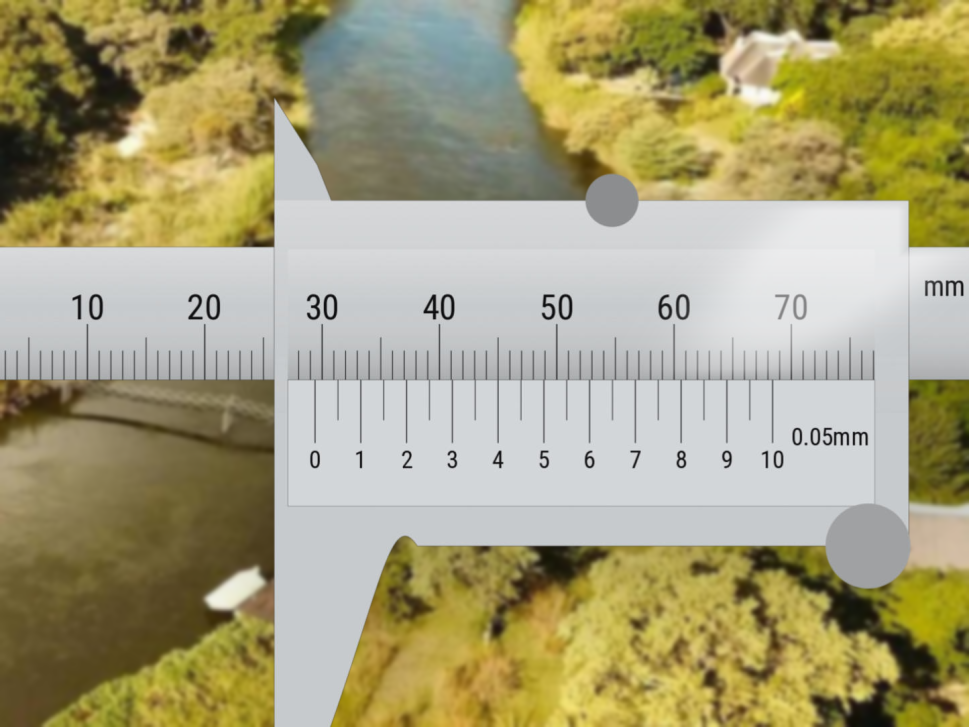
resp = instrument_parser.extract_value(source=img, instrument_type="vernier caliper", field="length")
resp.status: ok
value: 29.4 mm
